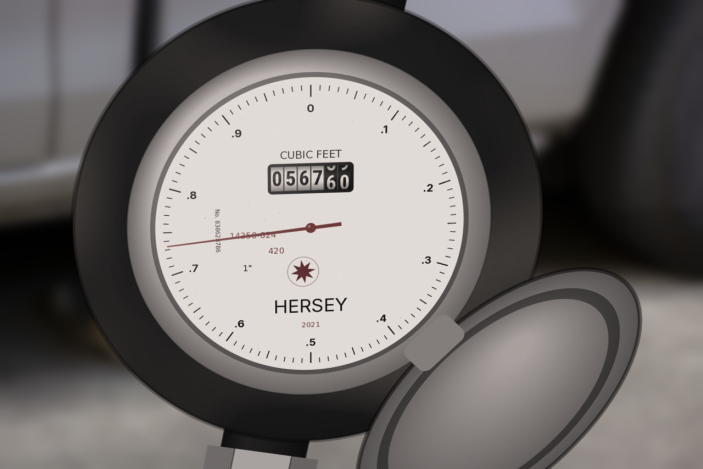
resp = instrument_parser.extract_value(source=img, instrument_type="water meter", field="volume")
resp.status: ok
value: 56759.73 ft³
